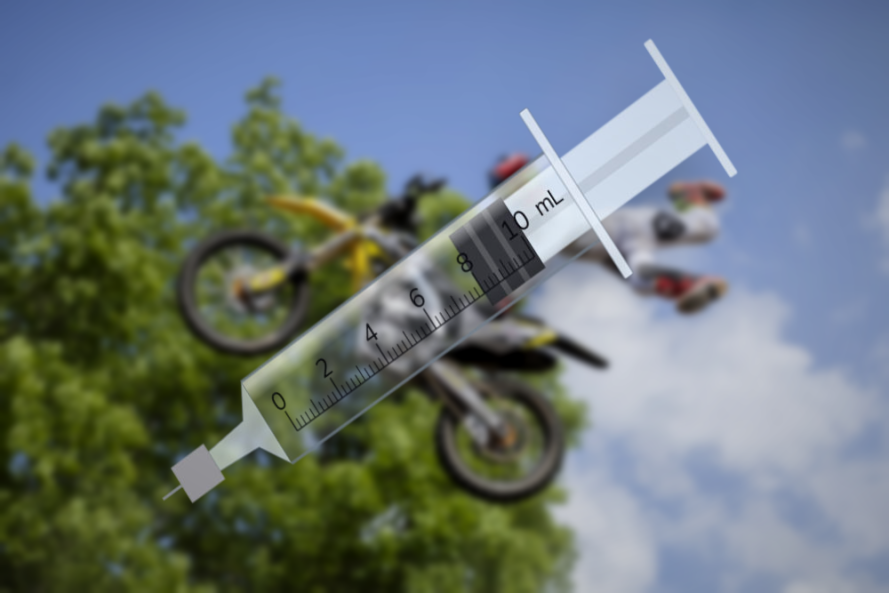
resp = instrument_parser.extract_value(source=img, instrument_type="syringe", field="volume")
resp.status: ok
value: 8 mL
